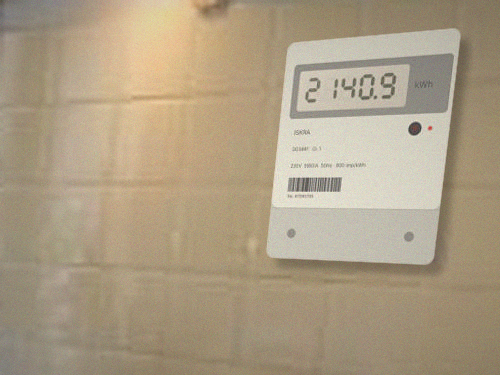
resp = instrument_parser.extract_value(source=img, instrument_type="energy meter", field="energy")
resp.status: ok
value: 2140.9 kWh
